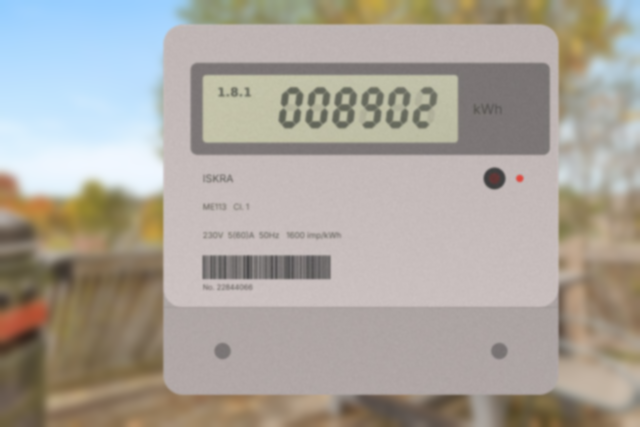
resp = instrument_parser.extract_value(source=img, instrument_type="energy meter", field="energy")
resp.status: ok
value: 8902 kWh
